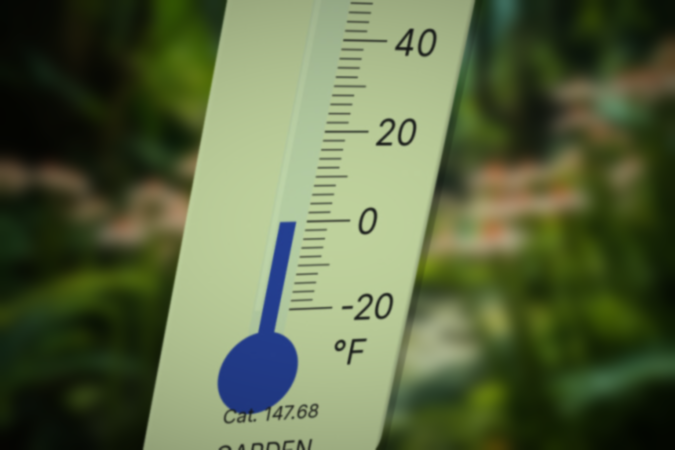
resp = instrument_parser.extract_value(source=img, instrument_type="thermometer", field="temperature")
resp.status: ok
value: 0 °F
